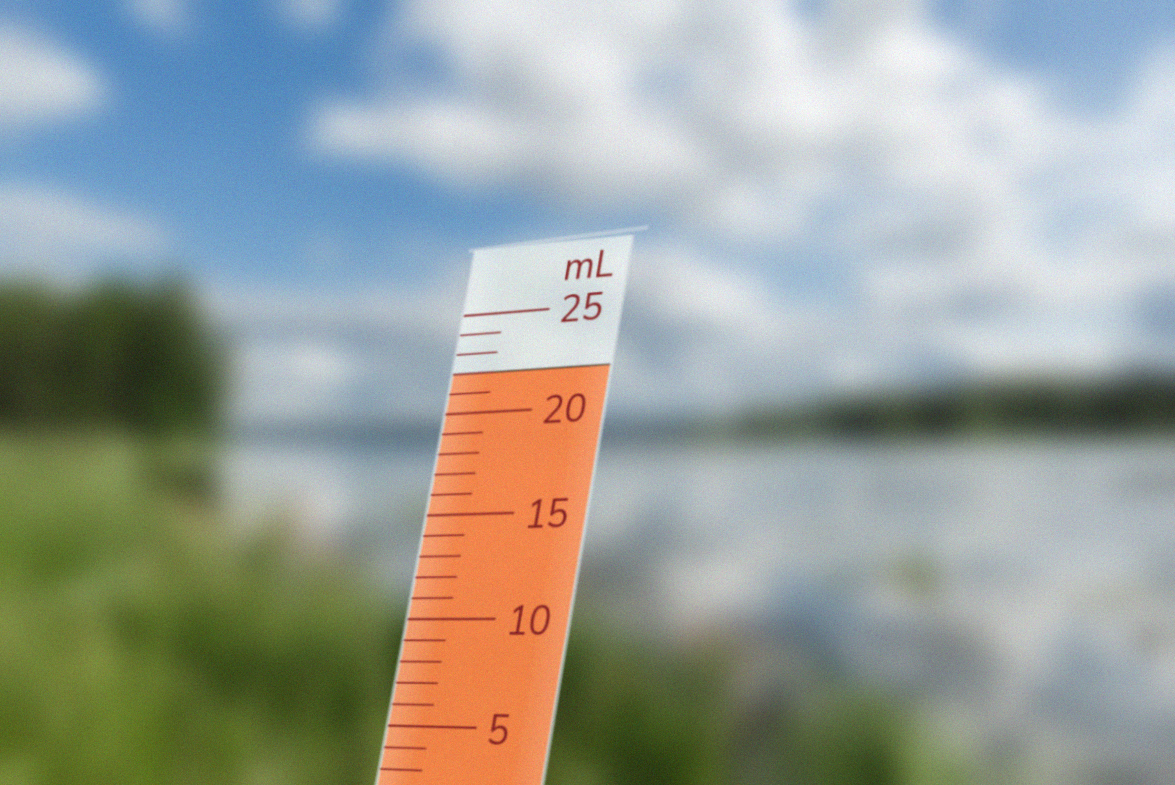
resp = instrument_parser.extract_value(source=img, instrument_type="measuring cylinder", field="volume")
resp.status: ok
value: 22 mL
